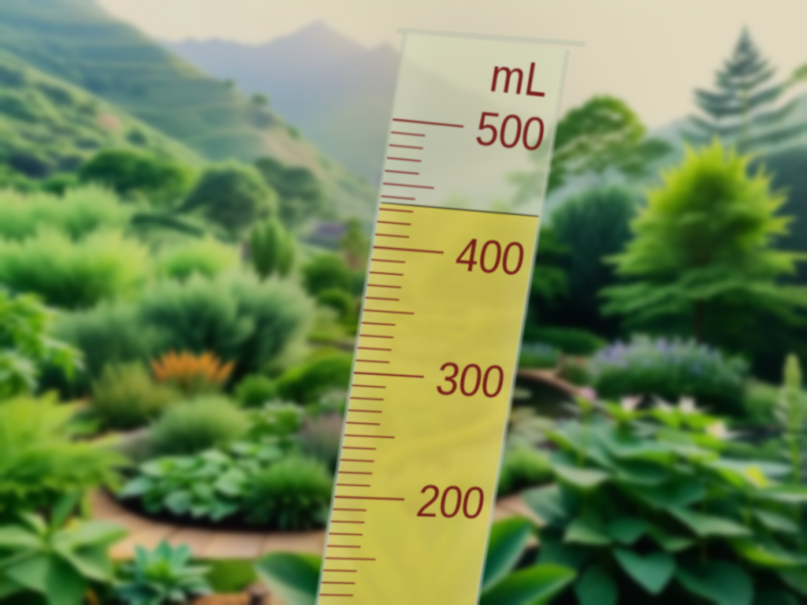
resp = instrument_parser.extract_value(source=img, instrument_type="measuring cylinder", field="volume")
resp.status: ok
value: 435 mL
